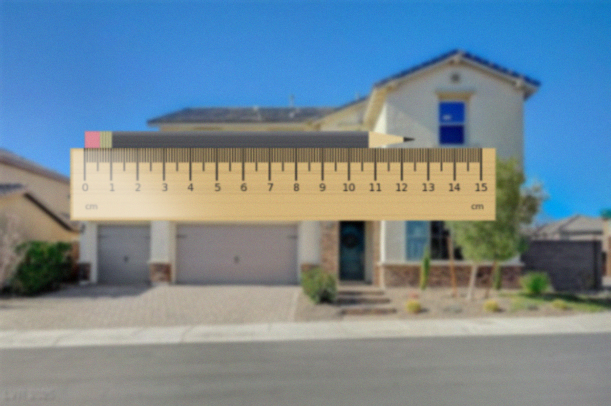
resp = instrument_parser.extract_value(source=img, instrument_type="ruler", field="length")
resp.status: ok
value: 12.5 cm
